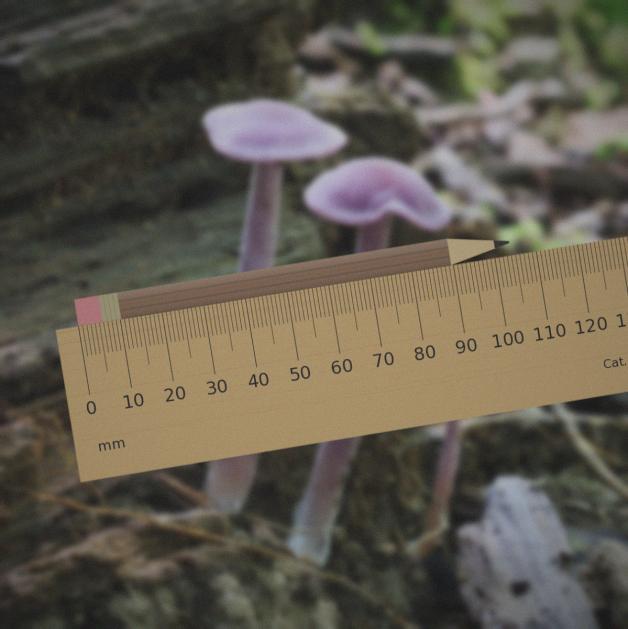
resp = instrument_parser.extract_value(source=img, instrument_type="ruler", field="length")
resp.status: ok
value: 104 mm
